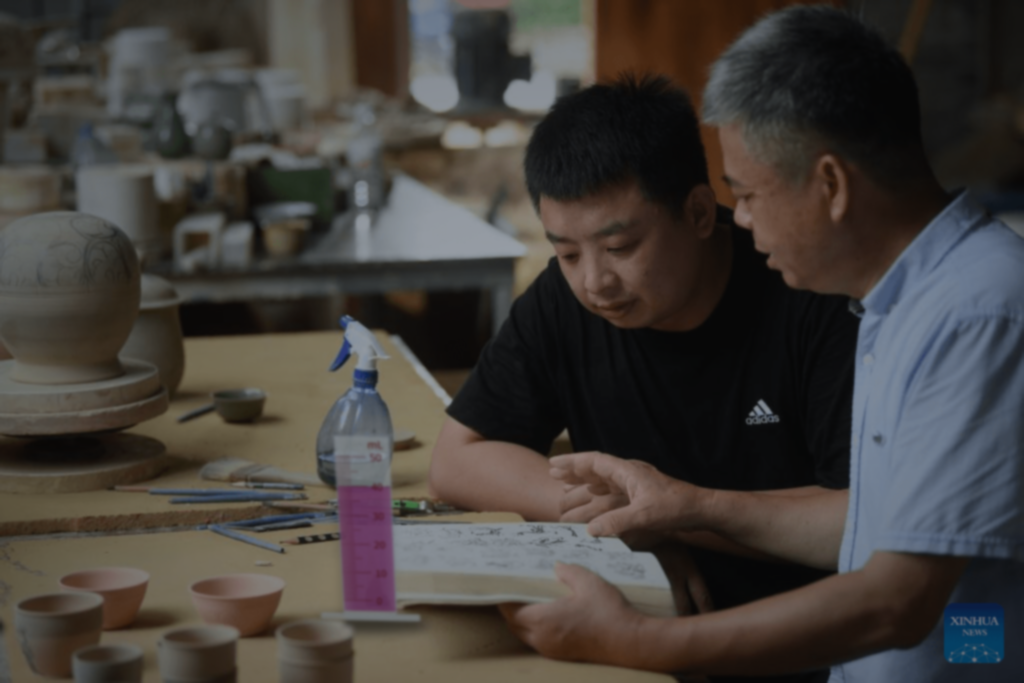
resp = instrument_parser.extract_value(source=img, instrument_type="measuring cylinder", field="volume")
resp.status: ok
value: 40 mL
